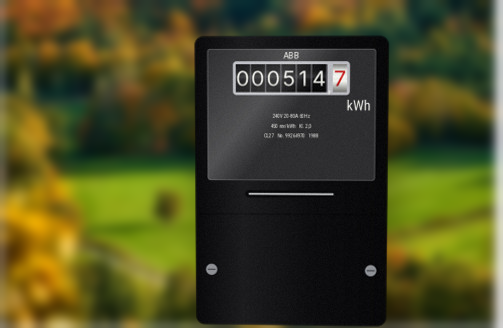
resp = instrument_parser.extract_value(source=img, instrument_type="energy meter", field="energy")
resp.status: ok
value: 514.7 kWh
